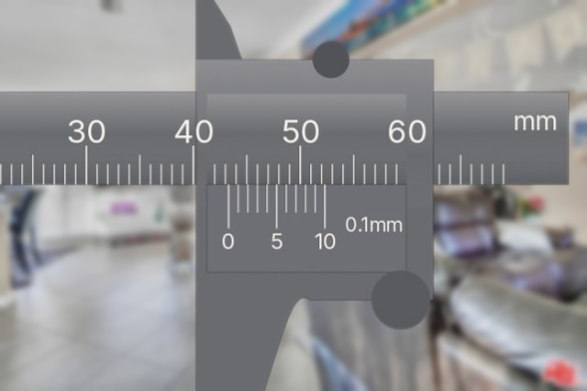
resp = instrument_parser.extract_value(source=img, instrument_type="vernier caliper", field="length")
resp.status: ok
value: 43.3 mm
